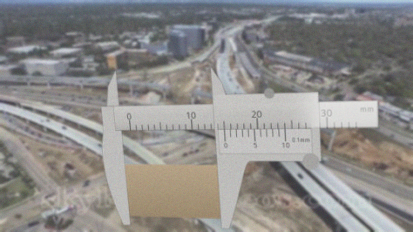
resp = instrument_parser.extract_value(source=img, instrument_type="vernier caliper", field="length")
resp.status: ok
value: 15.0 mm
